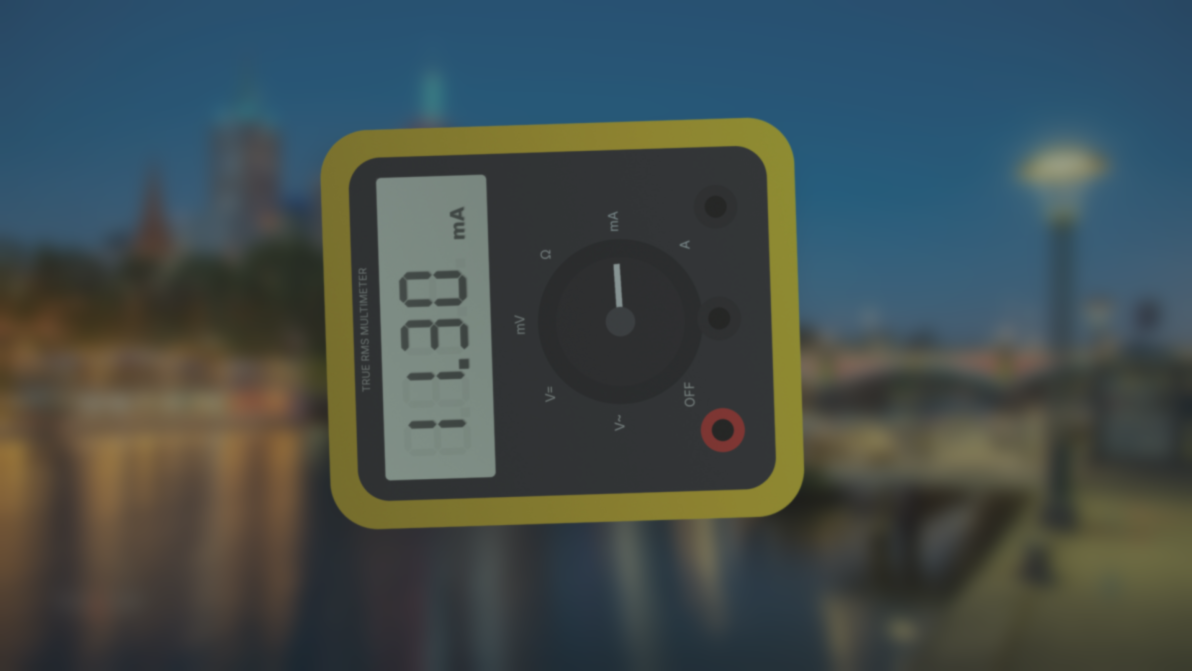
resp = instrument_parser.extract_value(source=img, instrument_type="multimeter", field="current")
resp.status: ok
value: 11.30 mA
